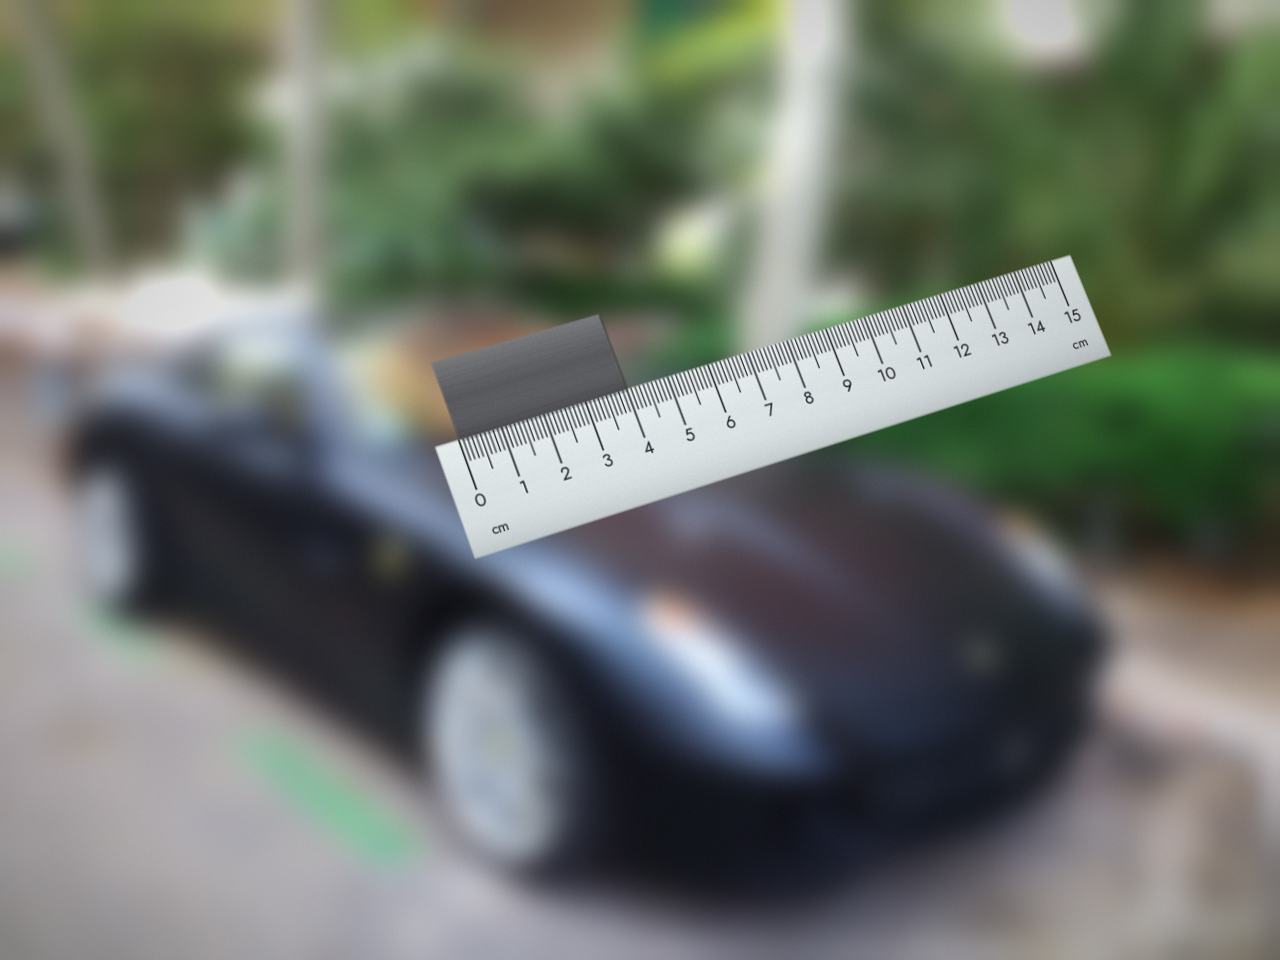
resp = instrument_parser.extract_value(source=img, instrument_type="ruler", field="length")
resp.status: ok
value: 4 cm
